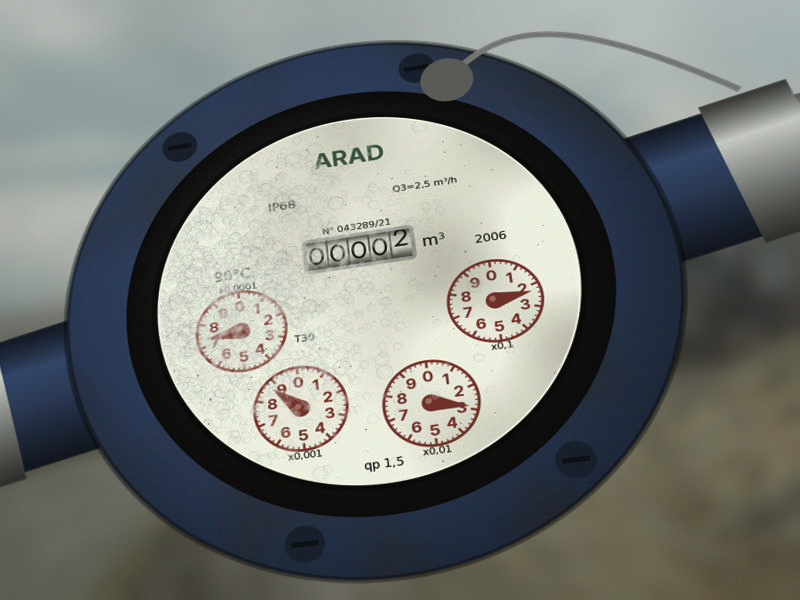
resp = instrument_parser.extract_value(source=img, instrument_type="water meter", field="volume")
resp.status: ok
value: 2.2287 m³
